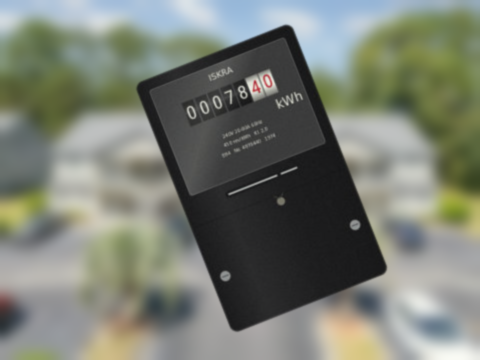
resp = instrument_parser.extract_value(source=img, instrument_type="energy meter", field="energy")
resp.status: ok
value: 78.40 kWh
